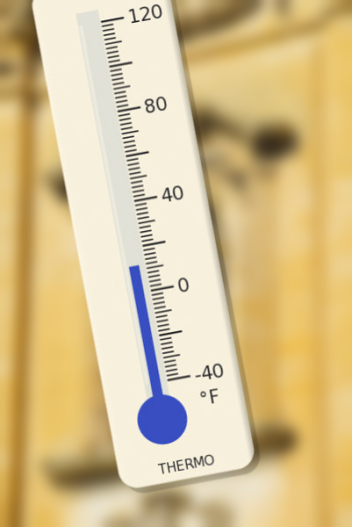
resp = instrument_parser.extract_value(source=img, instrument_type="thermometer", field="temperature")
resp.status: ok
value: 12 °F
